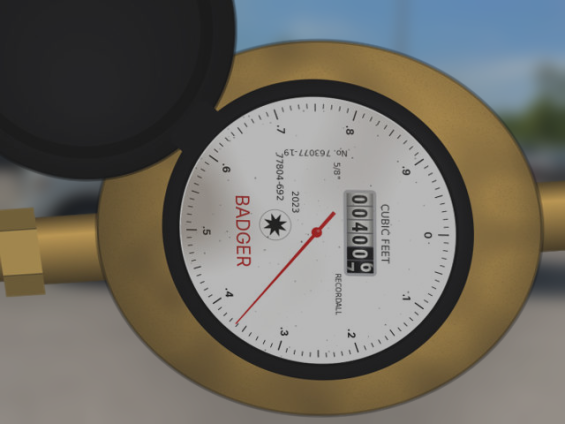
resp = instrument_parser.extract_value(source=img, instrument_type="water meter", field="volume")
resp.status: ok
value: 4006.36 ft³
